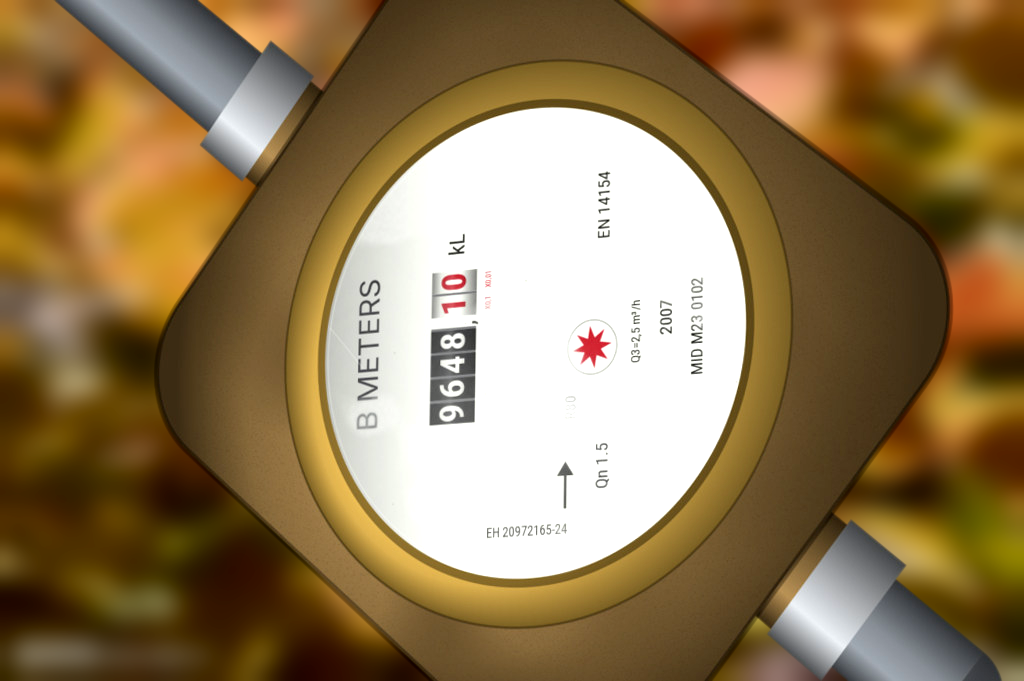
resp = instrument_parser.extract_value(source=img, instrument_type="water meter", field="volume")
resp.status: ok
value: 9648.10 kL
